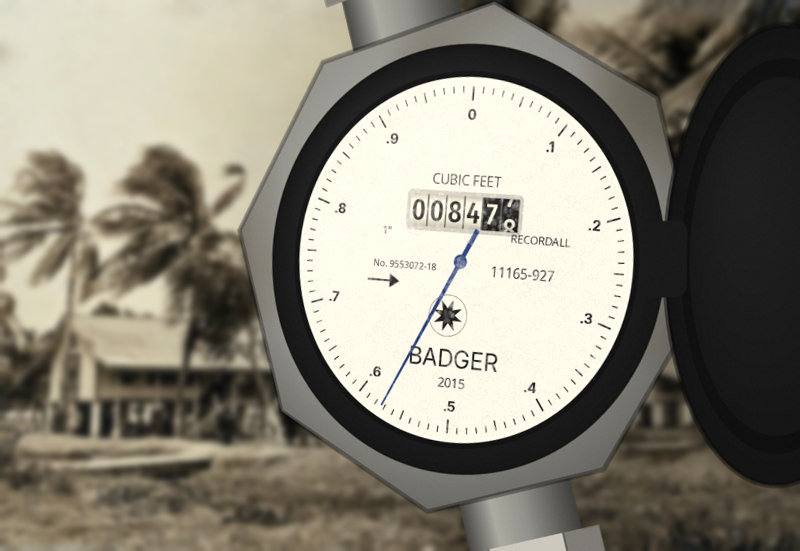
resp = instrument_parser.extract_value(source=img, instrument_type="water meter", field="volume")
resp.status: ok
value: 8477.57 ft³
